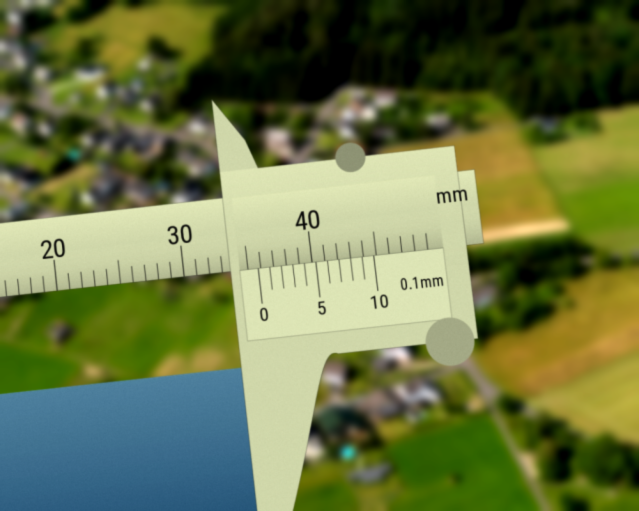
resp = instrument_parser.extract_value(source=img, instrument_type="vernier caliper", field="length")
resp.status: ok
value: 35.8 mm
